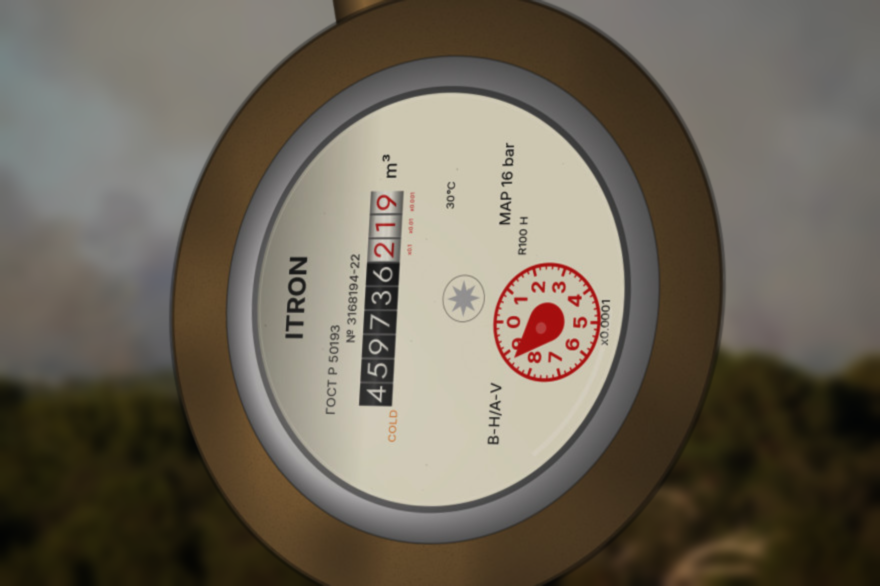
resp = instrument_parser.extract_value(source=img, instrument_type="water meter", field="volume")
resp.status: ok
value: 459736.2198 m³
